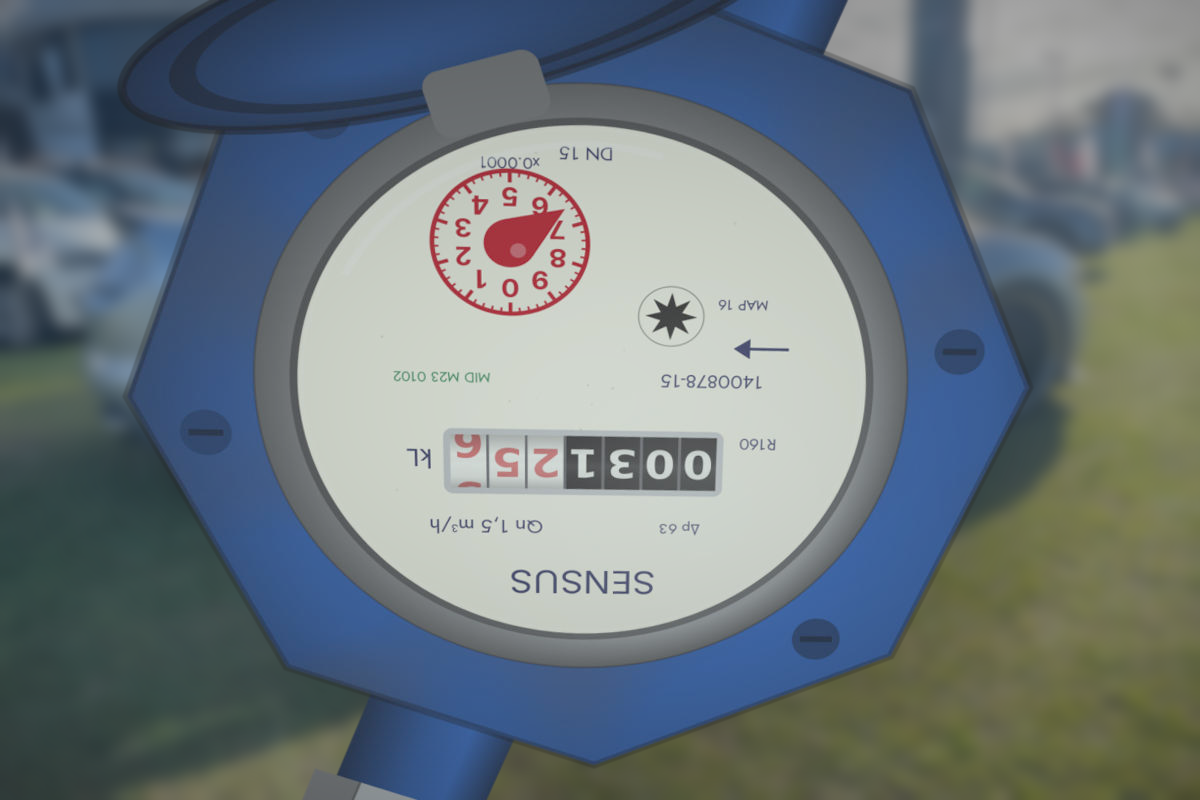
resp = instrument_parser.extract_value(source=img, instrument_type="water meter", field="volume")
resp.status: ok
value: 31.2556 kL
